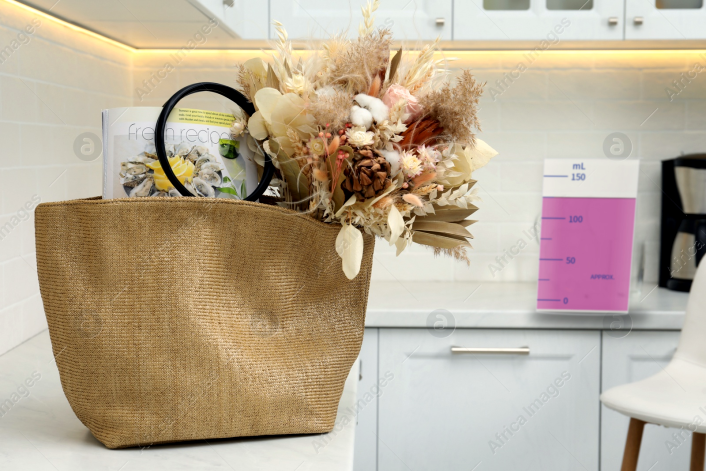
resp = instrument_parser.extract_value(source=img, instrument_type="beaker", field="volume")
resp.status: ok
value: 125 mL
